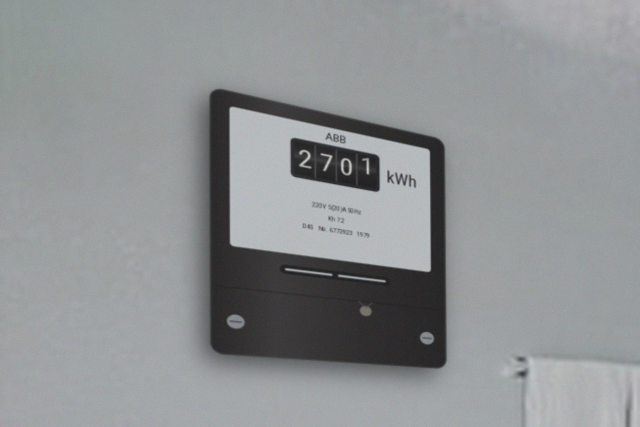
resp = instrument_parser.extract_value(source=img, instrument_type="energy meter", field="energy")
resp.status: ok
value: 2701 kWh
